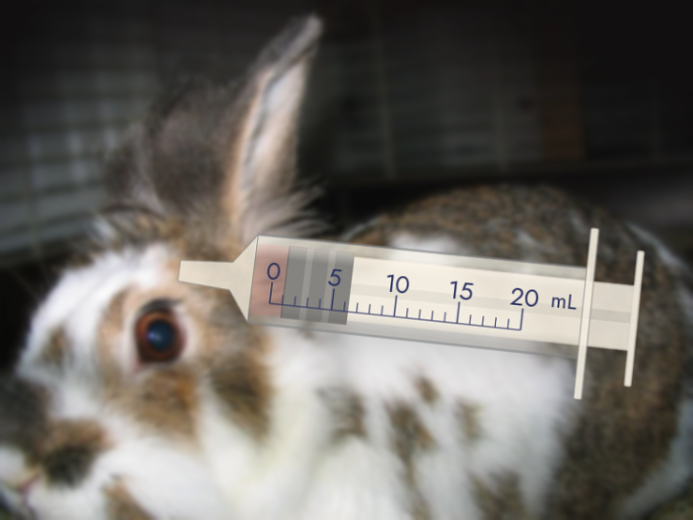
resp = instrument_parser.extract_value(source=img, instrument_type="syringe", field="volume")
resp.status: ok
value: 1 mL
